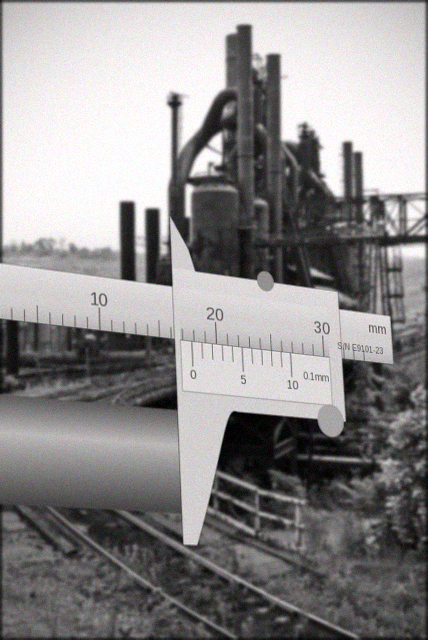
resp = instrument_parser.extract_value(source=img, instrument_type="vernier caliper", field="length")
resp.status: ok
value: 17.8 mm
